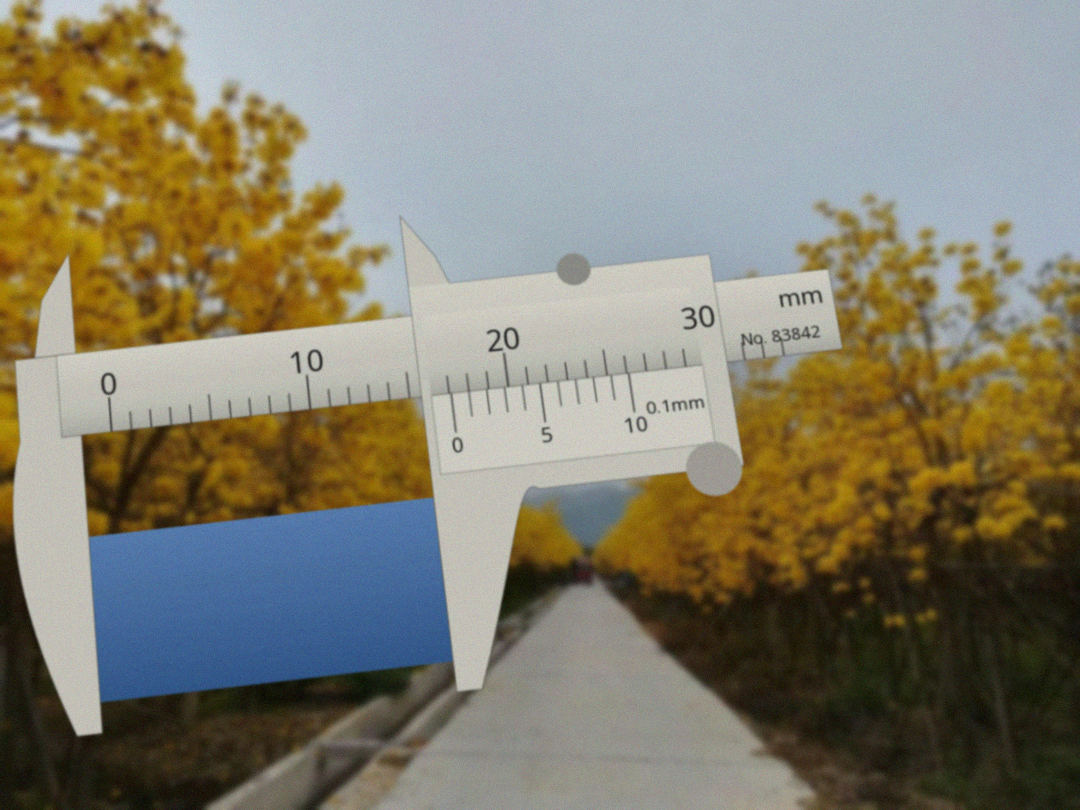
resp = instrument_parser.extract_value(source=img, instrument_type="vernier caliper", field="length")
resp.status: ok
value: 17.1 mm
